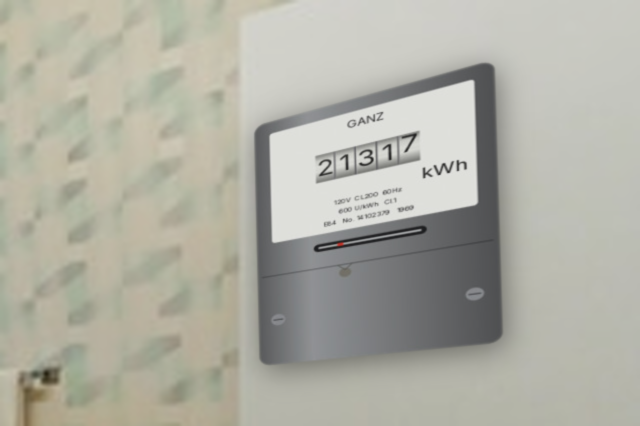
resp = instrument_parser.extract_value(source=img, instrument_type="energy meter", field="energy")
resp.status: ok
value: 21317 kWh
